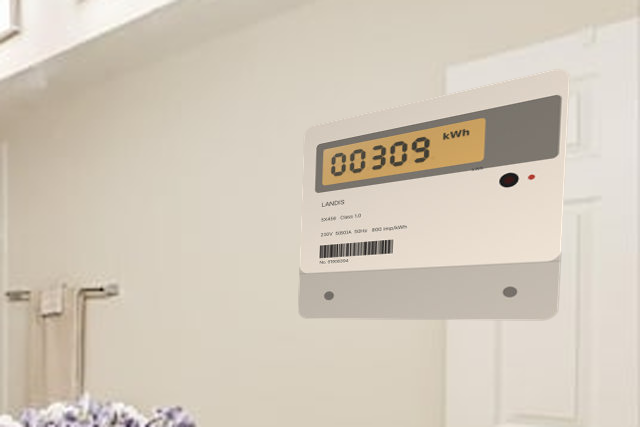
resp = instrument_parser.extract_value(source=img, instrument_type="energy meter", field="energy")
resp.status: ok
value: 309 kWh
